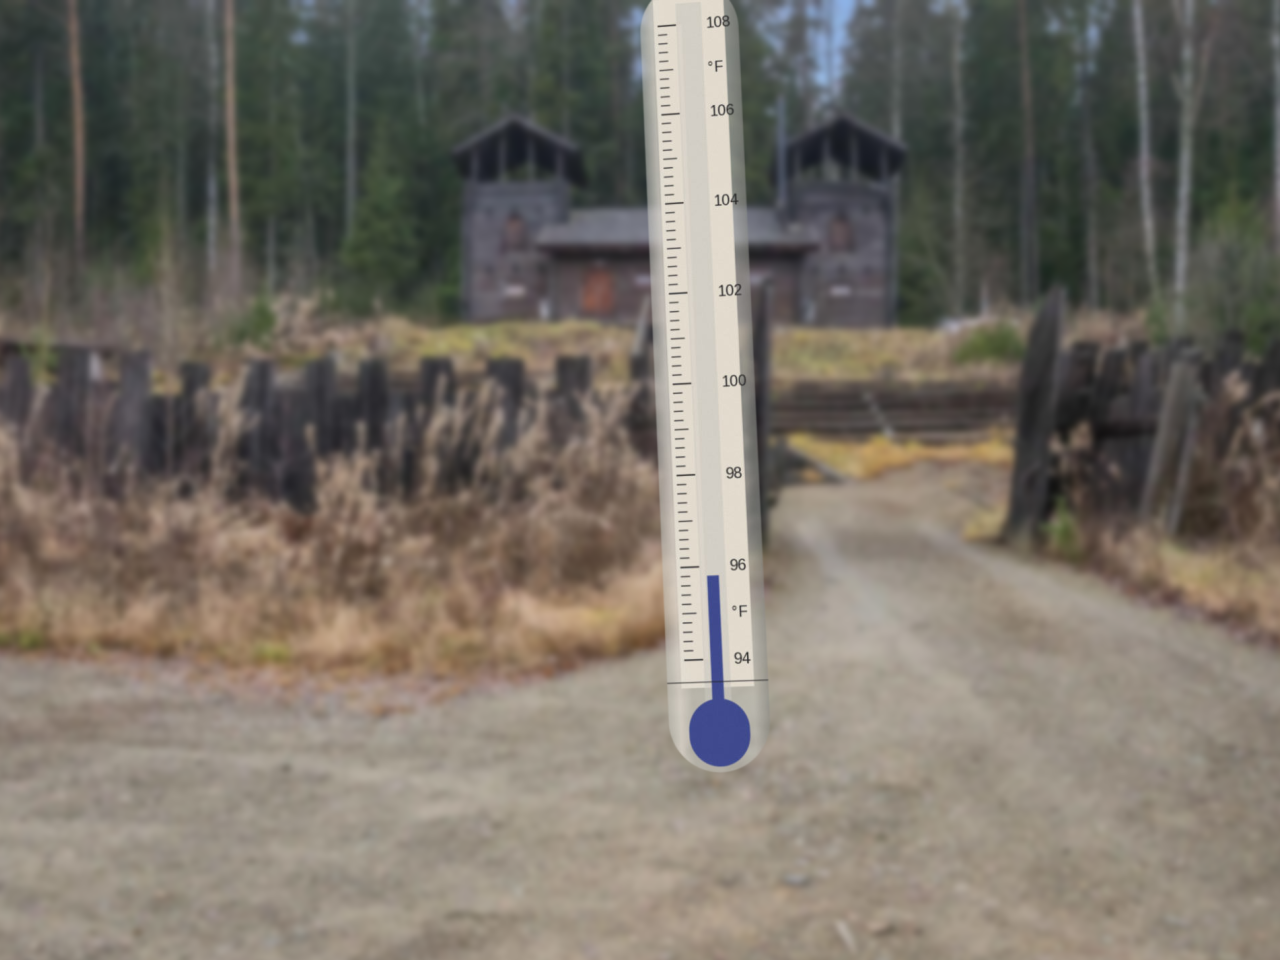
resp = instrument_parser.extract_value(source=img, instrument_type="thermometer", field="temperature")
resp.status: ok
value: 95.8 °F
